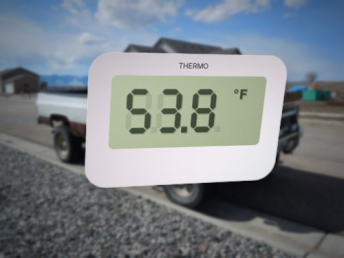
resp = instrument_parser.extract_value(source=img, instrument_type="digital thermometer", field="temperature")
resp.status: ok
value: 53.8 °F
